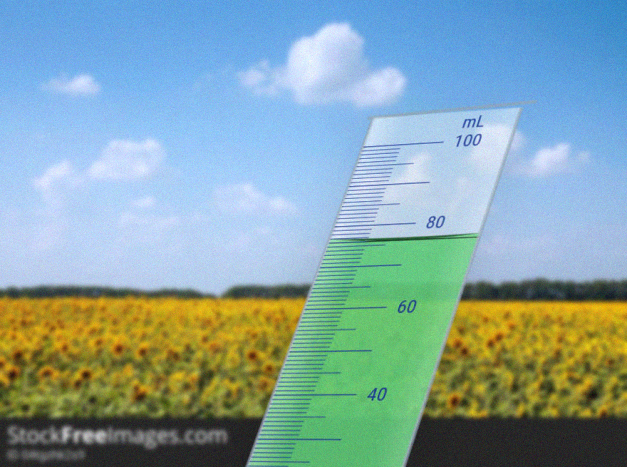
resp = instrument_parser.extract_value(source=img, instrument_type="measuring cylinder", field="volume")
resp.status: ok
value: 76 mL
